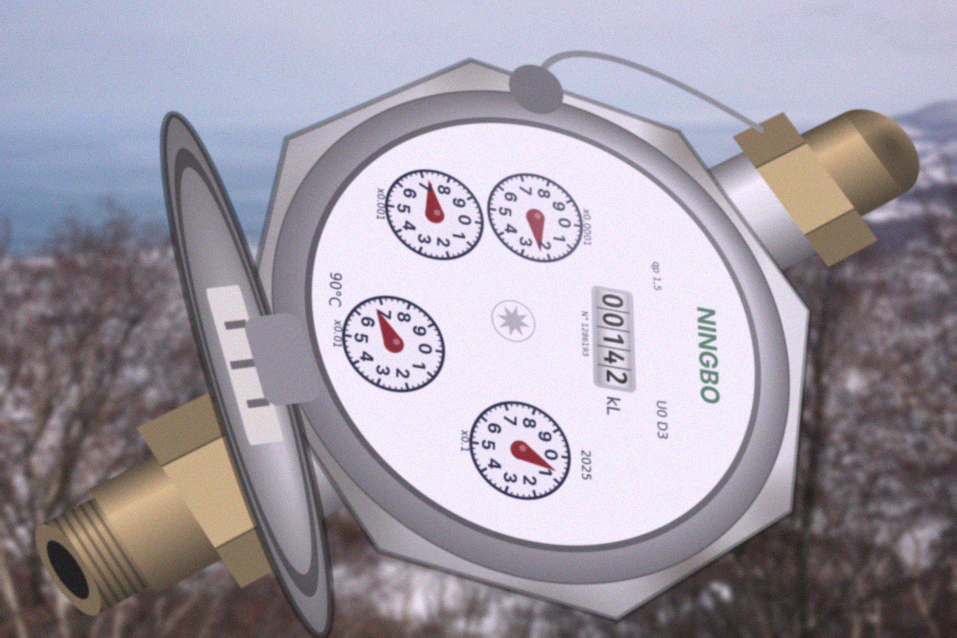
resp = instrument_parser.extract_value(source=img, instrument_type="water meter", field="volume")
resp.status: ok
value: 142.0672 kL
